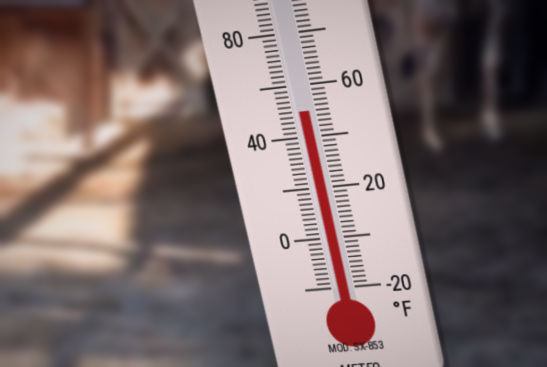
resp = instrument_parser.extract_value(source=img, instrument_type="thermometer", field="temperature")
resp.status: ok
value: 50 °F
